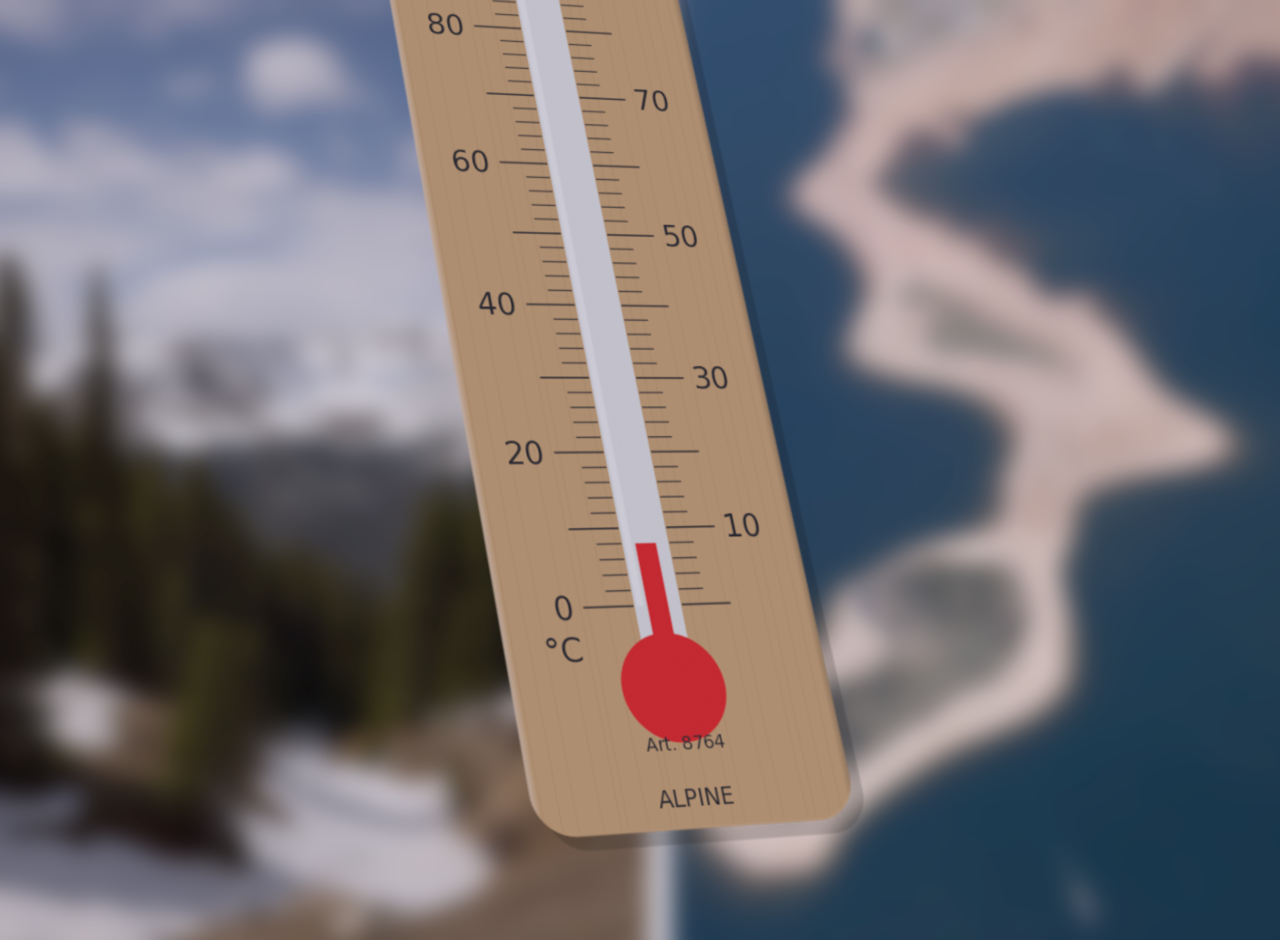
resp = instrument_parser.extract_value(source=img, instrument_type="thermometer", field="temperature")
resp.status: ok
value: 8 °C
